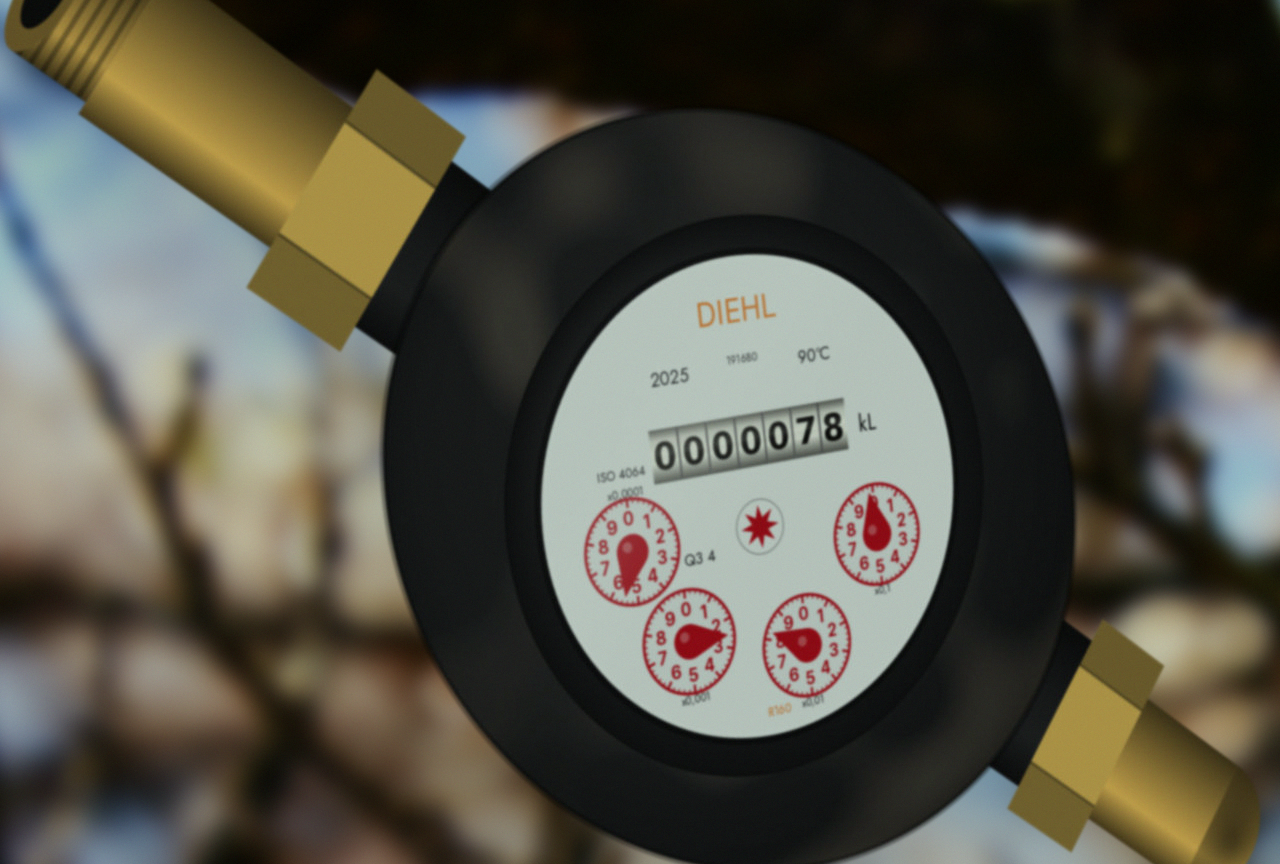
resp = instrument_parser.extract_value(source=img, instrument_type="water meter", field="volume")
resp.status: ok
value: 77.9825 kL
